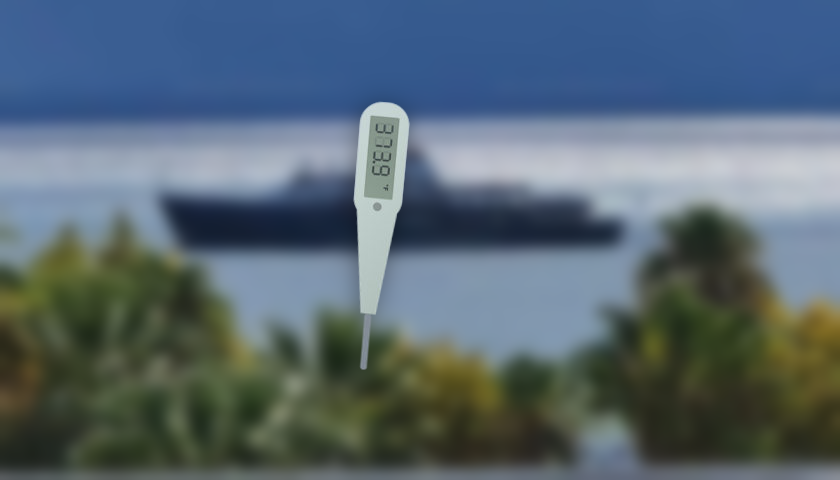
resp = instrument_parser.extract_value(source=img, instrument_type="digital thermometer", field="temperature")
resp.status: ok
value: 373.9 °F
